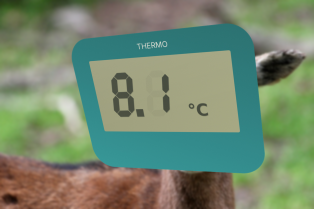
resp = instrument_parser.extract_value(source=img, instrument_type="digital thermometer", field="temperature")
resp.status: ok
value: 8.1 °C
